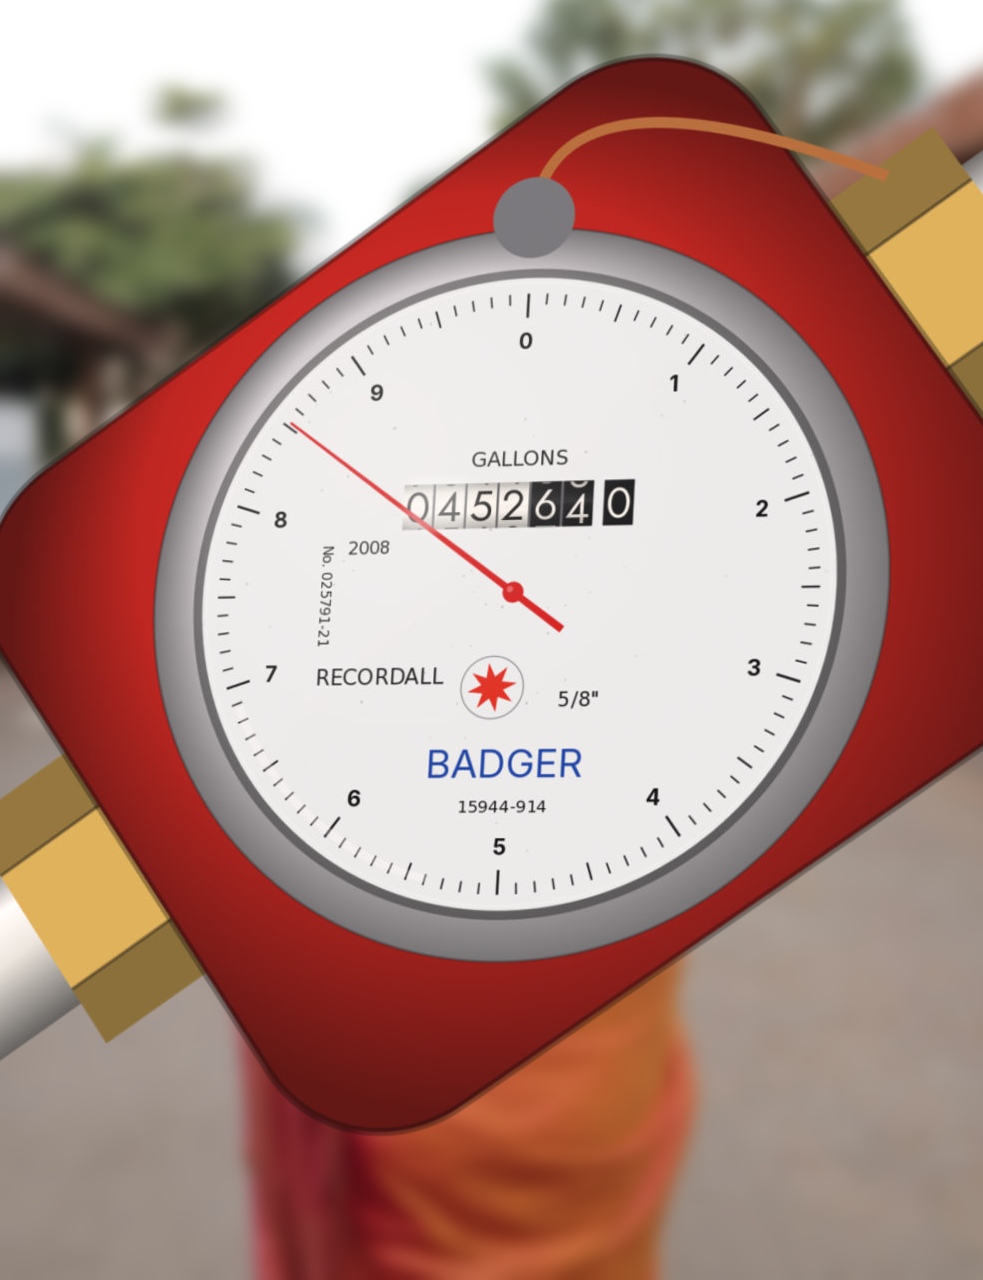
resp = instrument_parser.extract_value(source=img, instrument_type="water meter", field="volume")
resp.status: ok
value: 452638.5 gal
